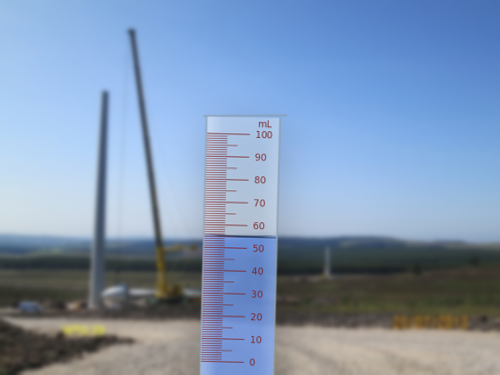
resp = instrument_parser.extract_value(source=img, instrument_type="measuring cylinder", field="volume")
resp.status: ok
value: 55 mL
